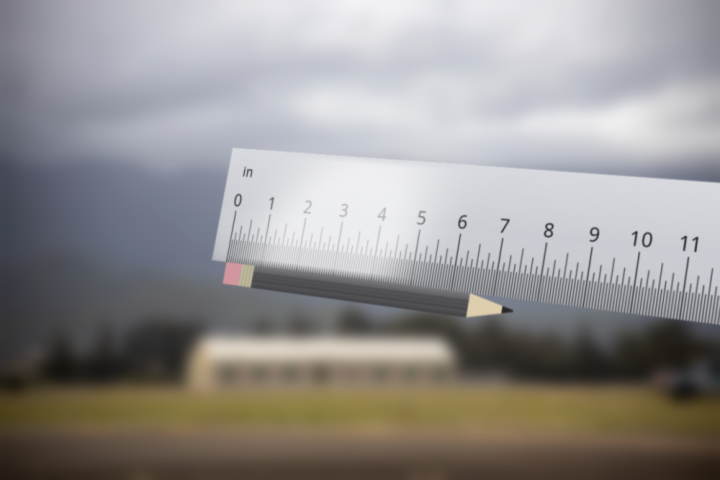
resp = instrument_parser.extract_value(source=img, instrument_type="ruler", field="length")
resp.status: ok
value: 7.5 in
